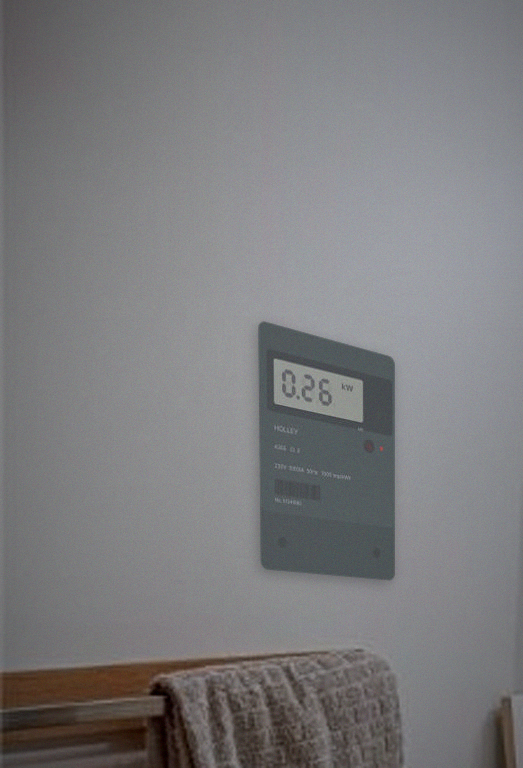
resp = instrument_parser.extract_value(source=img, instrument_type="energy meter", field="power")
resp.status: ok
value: 0.26 kW
